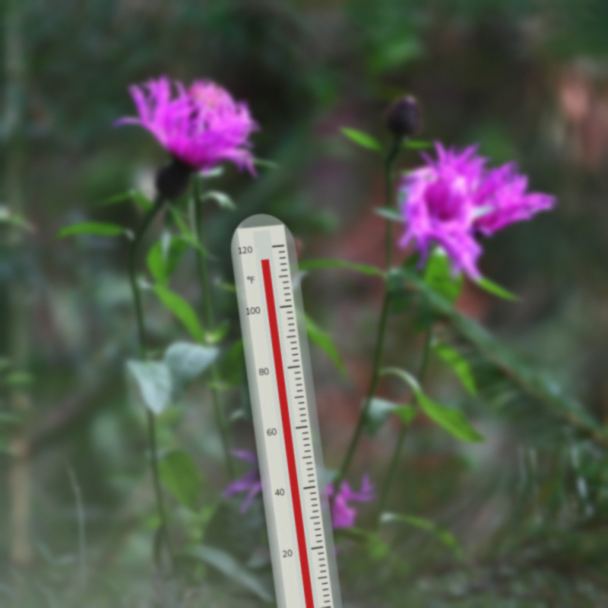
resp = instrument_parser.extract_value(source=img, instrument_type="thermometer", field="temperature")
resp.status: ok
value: 116 °F
